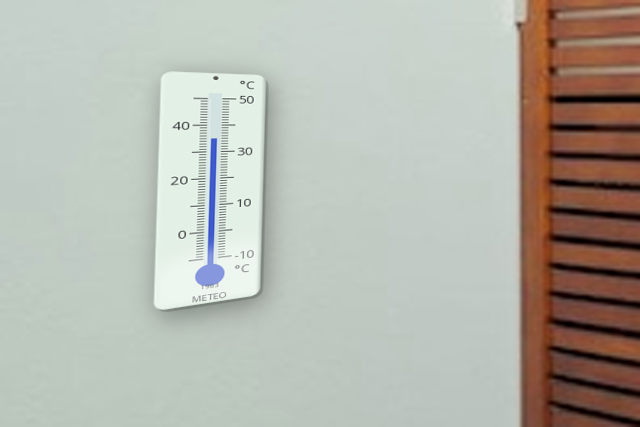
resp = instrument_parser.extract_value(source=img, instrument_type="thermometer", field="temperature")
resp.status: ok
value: 35 °C
